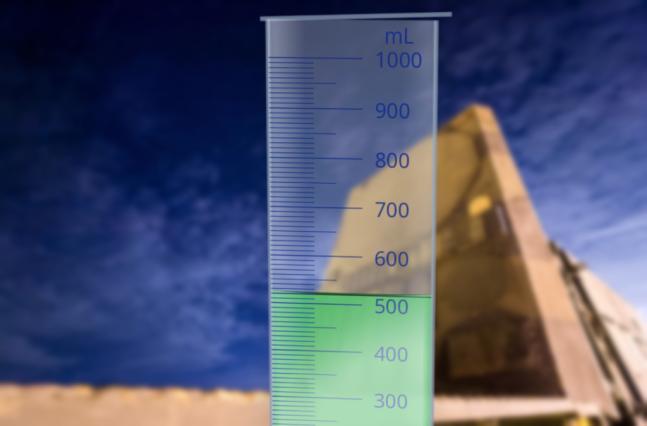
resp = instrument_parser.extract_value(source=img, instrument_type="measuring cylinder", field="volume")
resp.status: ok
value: 520 mL
